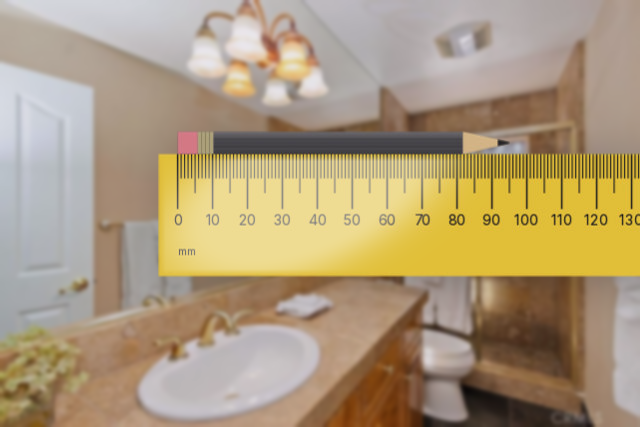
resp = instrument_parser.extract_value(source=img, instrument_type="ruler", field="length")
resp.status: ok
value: 95 mm
